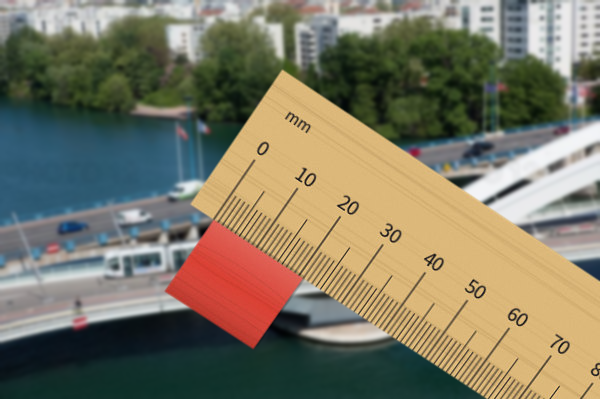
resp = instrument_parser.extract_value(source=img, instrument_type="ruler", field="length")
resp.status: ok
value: 21 mm
